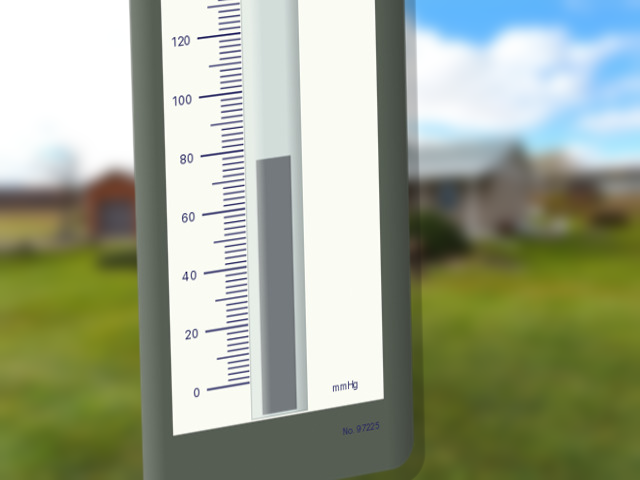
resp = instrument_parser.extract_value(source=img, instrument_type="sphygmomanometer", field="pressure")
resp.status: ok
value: 76 mmHg
